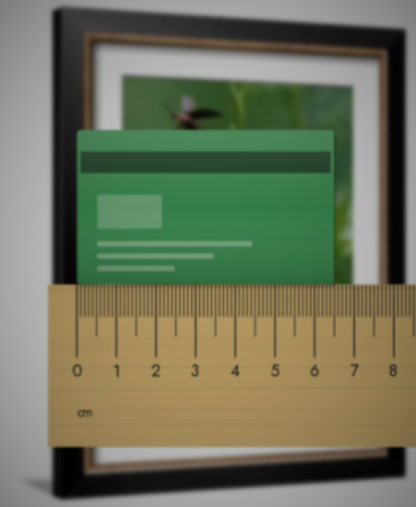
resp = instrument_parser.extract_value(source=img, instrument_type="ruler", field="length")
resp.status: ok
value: 6.5 cm
